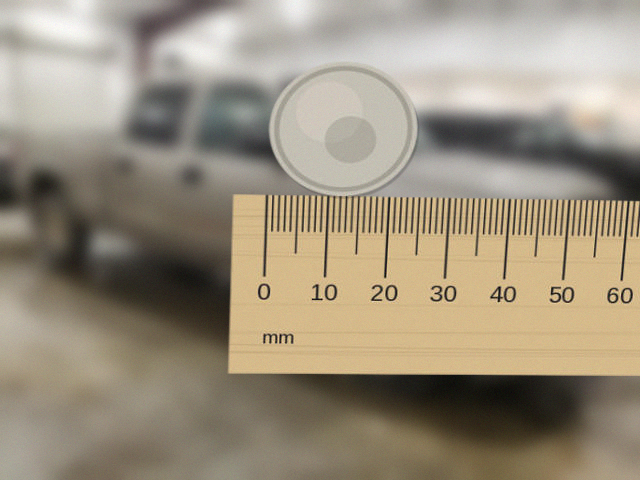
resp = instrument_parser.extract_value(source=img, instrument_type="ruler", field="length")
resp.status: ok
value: 24 mm
